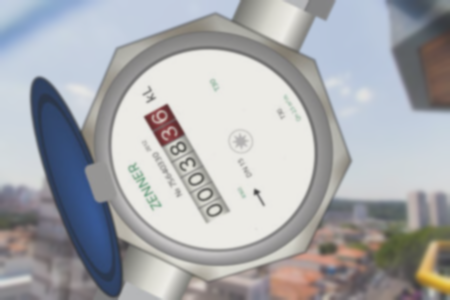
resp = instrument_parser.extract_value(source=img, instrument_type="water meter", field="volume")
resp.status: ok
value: 38.36 kL
